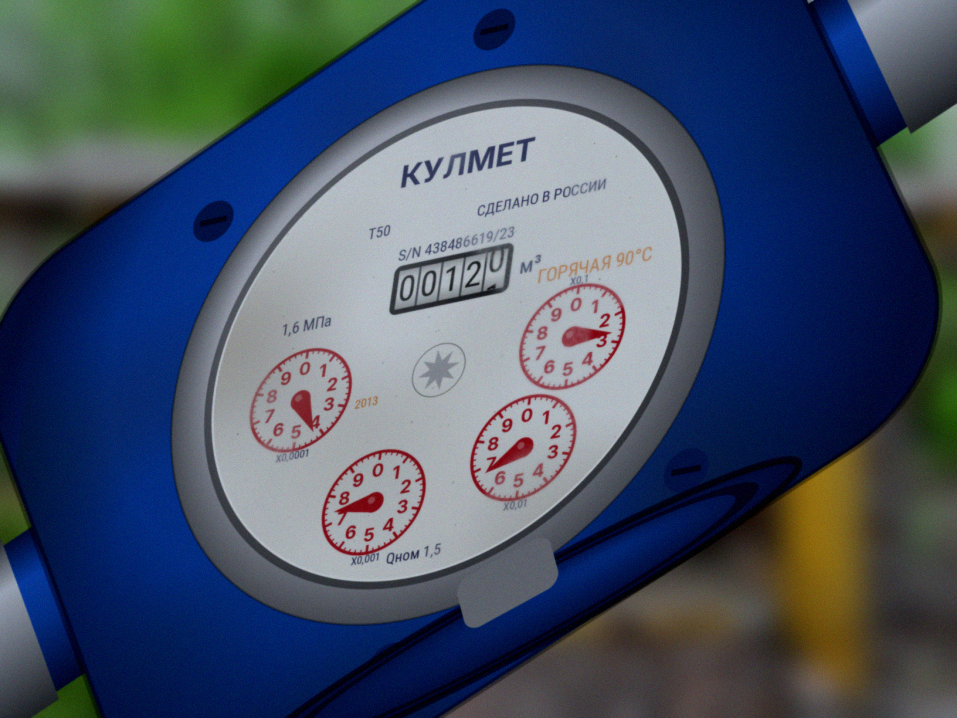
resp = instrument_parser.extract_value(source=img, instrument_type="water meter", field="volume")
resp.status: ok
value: 120.2674 m³
